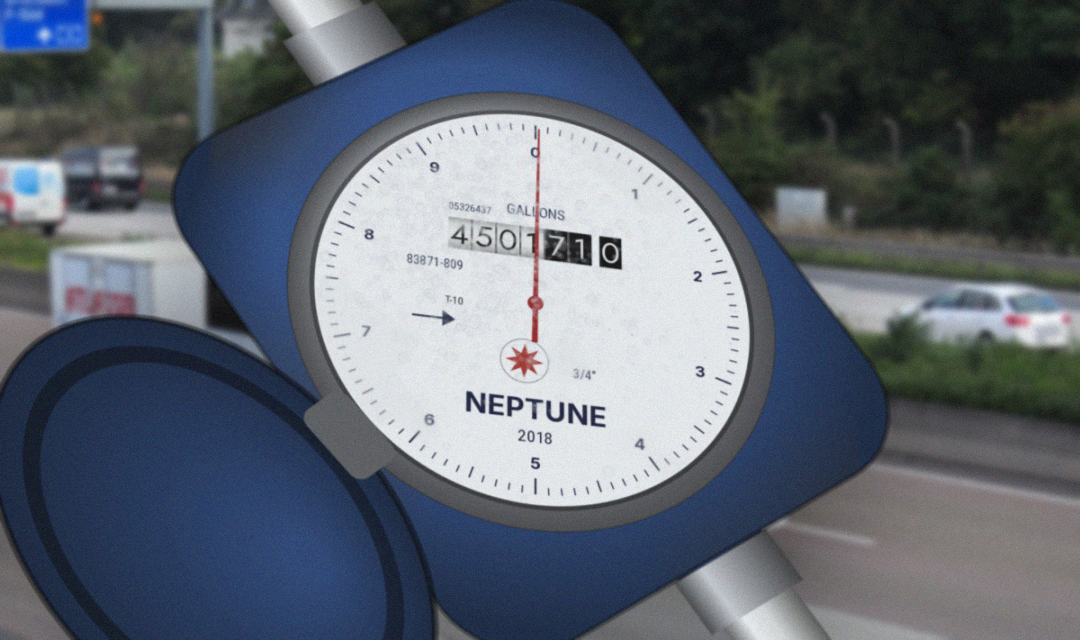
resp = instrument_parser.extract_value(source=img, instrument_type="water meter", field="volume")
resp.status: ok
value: 4501710.0 gal
